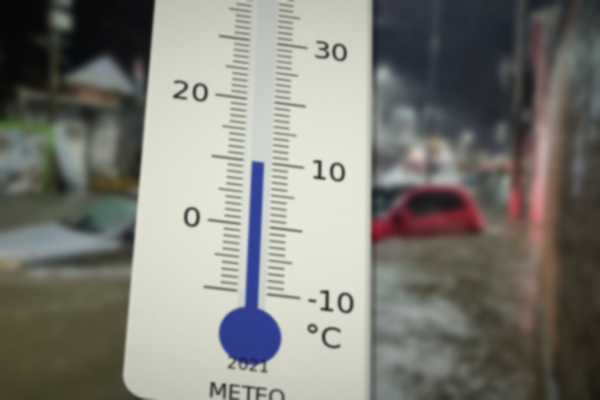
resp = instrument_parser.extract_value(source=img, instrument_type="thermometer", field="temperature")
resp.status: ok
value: 10 °C
